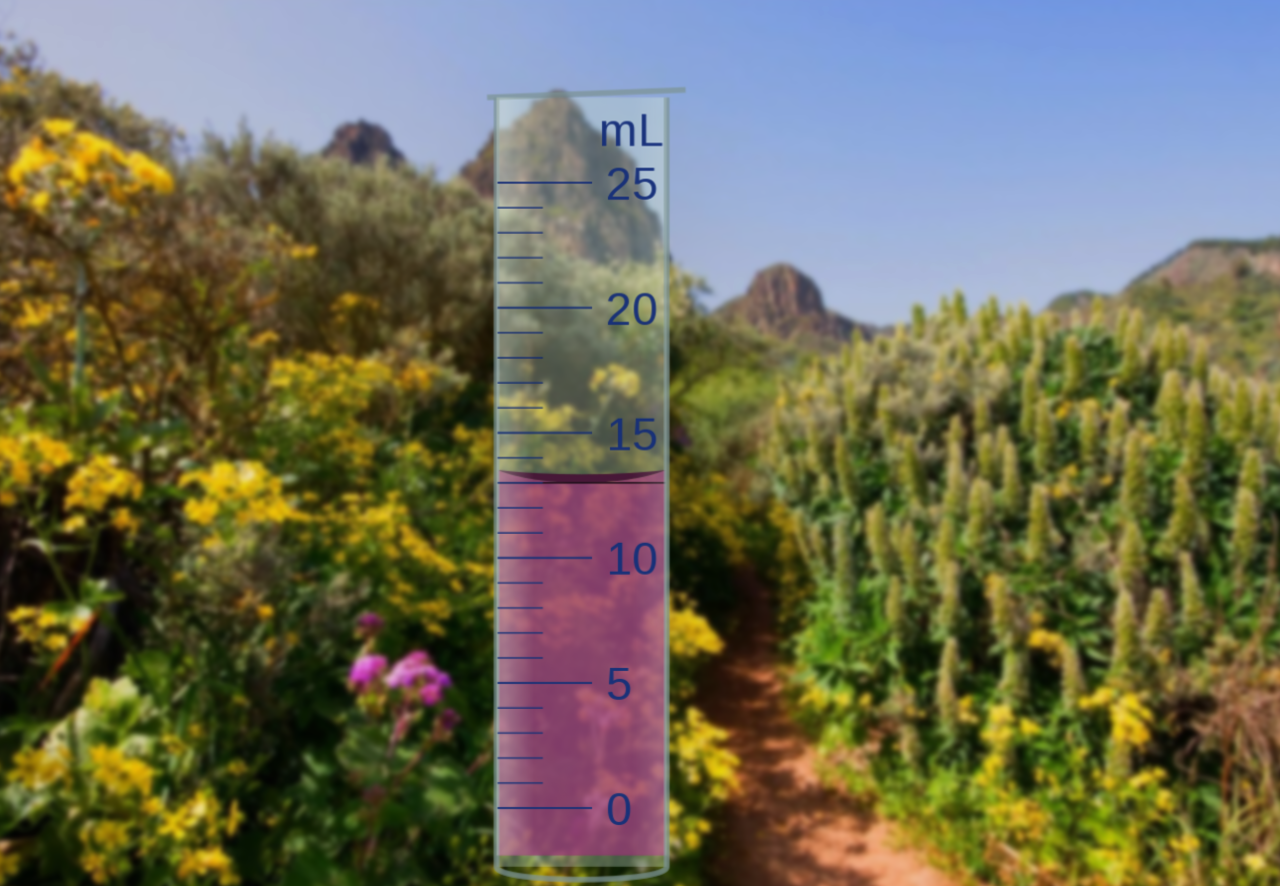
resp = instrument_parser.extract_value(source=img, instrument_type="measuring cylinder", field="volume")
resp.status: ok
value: 13 mL
